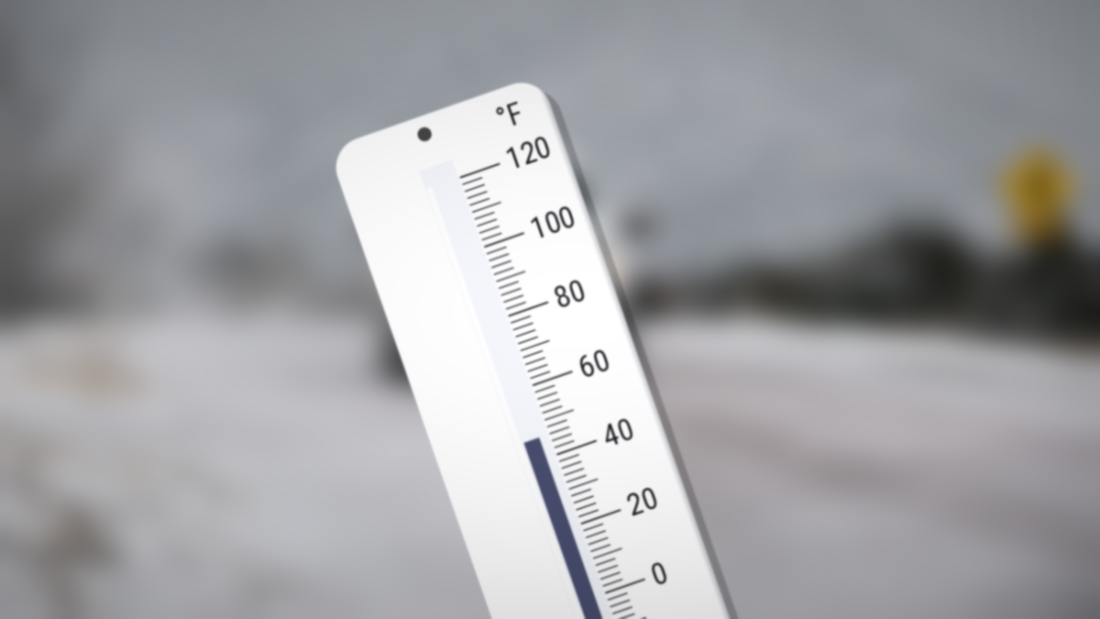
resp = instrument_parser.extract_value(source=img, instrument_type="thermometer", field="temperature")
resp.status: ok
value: 46 °F
